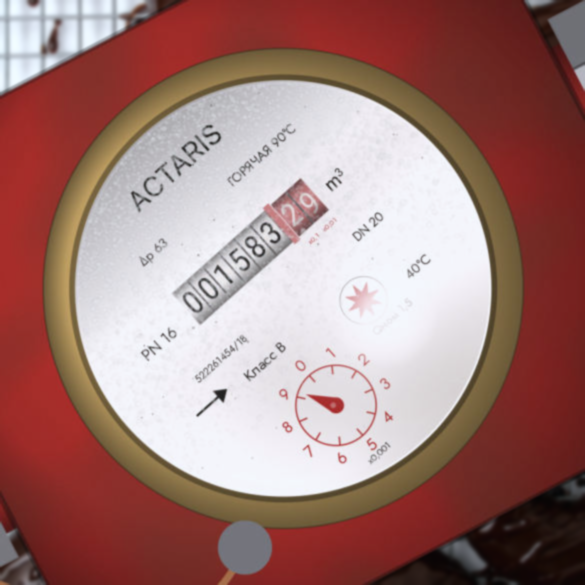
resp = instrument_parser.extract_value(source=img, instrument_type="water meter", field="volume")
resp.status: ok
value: 1583.289 m³
